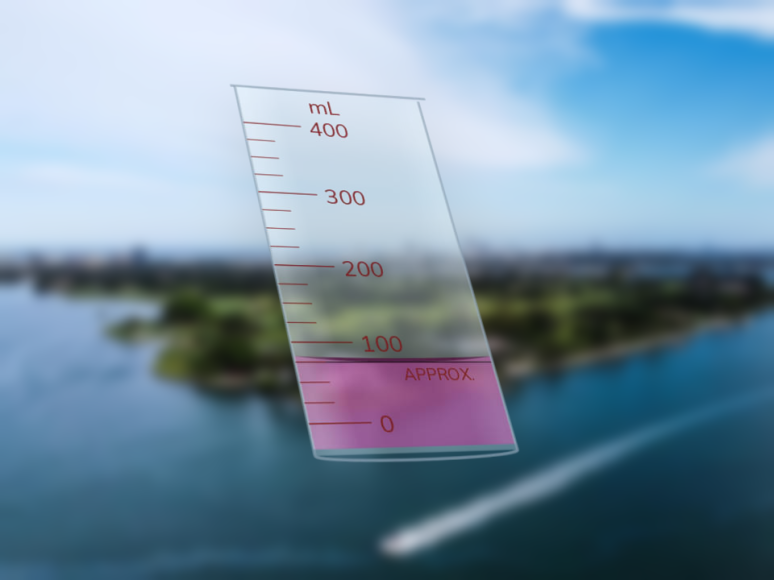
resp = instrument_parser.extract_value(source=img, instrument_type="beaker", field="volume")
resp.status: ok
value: 75 mL
